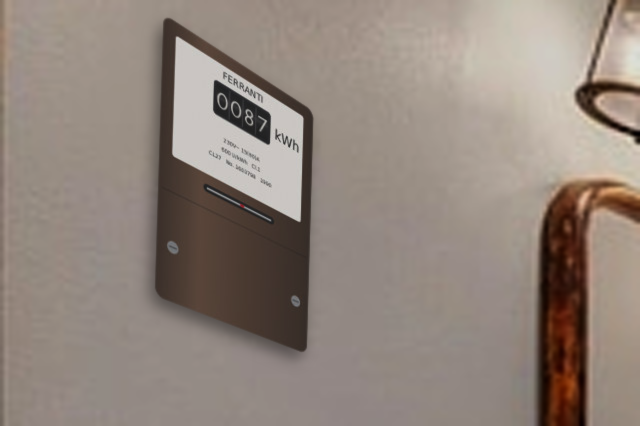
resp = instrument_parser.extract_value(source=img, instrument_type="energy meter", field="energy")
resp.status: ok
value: 87 kWh
